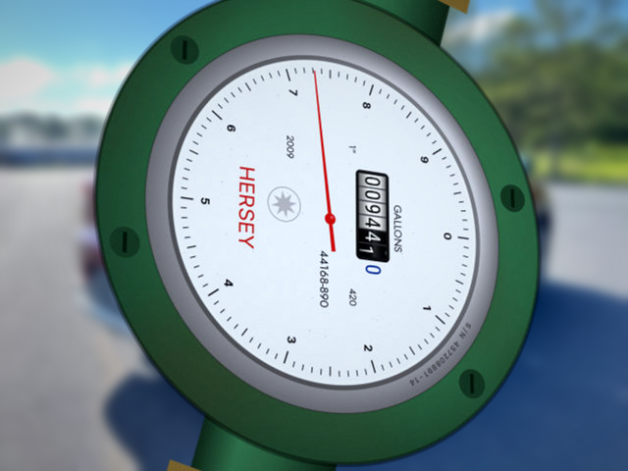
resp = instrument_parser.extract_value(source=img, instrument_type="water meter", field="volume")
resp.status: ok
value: 94407.3 gal
